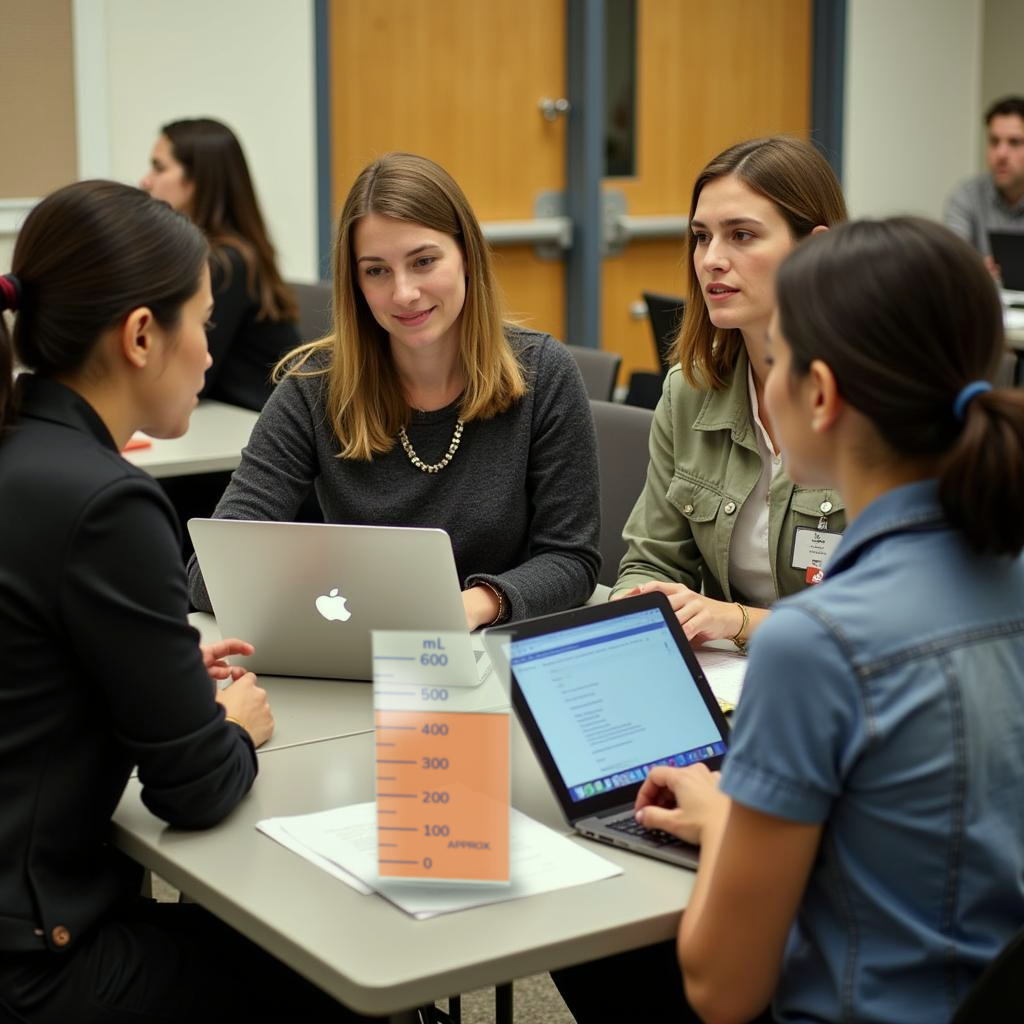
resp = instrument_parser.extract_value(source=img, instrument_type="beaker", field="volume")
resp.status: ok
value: 450 mL
